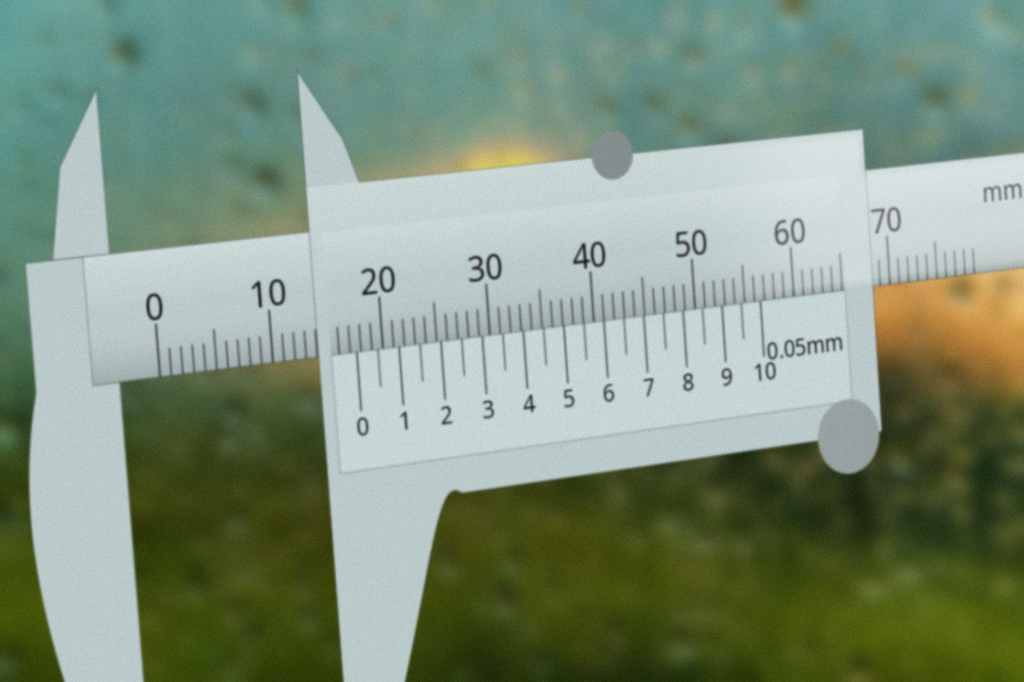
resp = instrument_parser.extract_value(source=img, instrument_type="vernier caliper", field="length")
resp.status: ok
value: 17.6 mm
